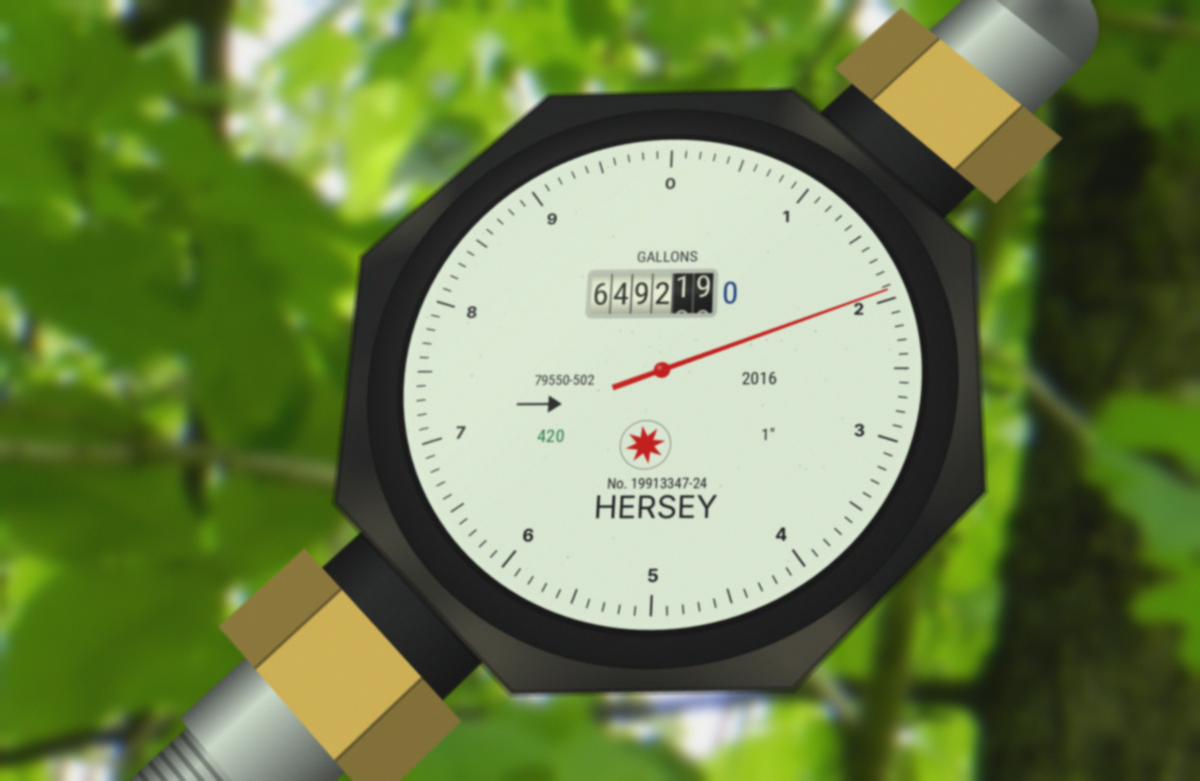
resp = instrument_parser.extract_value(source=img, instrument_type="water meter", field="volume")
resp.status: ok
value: 6492191.9 gal
